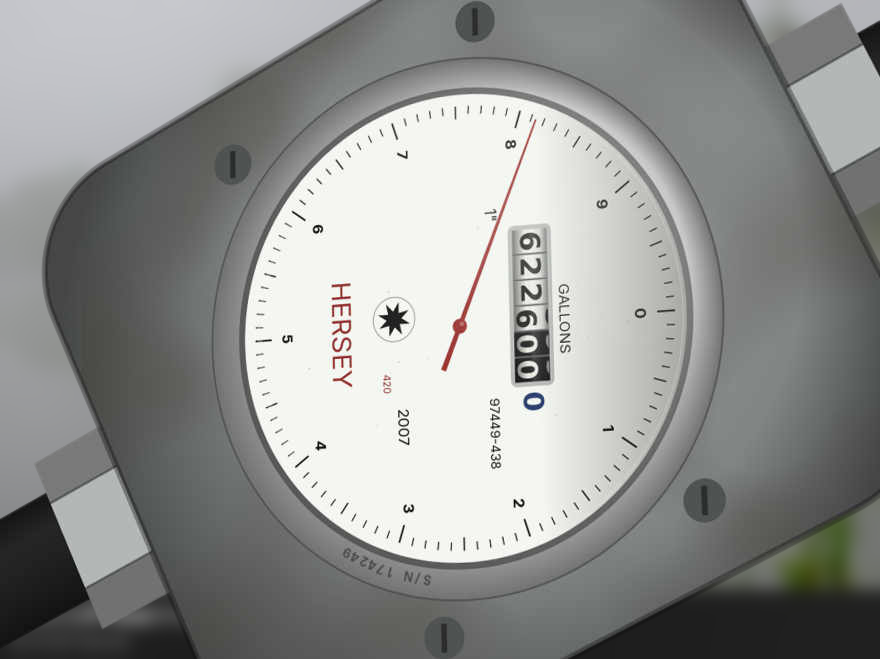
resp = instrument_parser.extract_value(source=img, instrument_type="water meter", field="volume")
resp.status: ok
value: 6225998.1 gal
